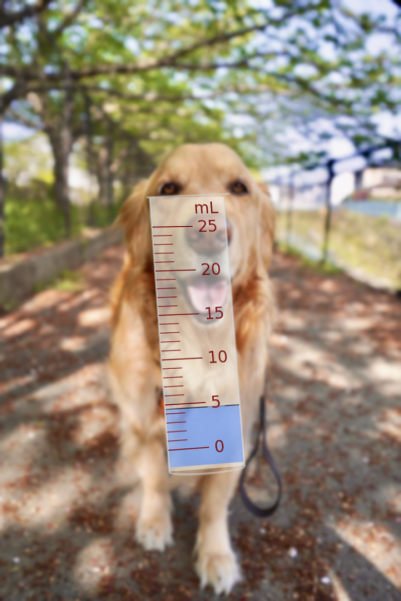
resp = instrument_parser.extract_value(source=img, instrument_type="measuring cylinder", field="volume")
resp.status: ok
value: 4.5 mL
